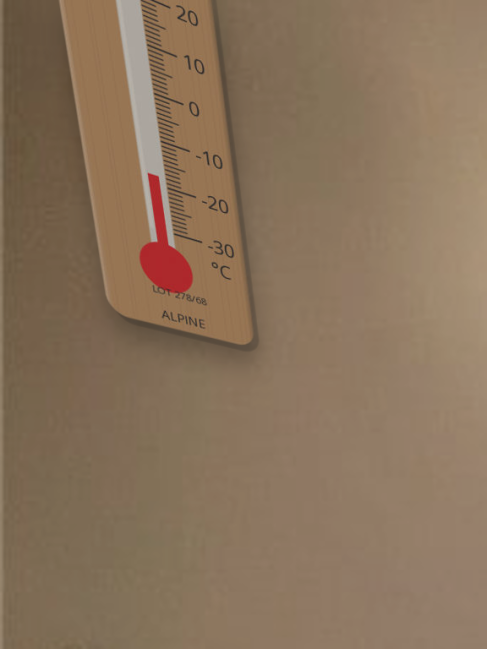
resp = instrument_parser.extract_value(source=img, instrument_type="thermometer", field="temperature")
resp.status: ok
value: -18 °C
